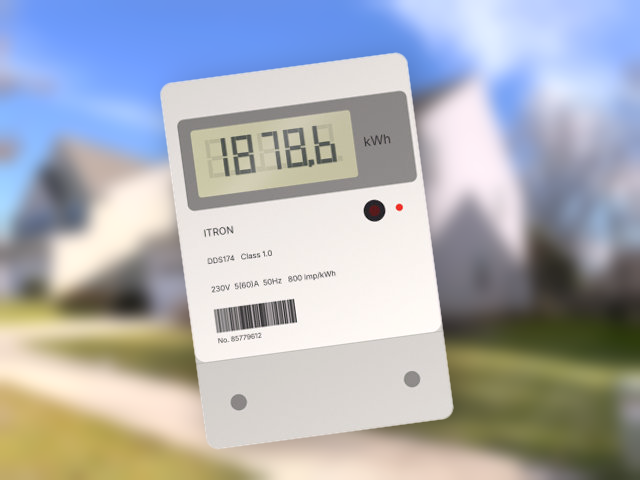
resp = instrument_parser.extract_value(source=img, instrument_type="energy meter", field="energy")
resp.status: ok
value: 1878.6 kWh
